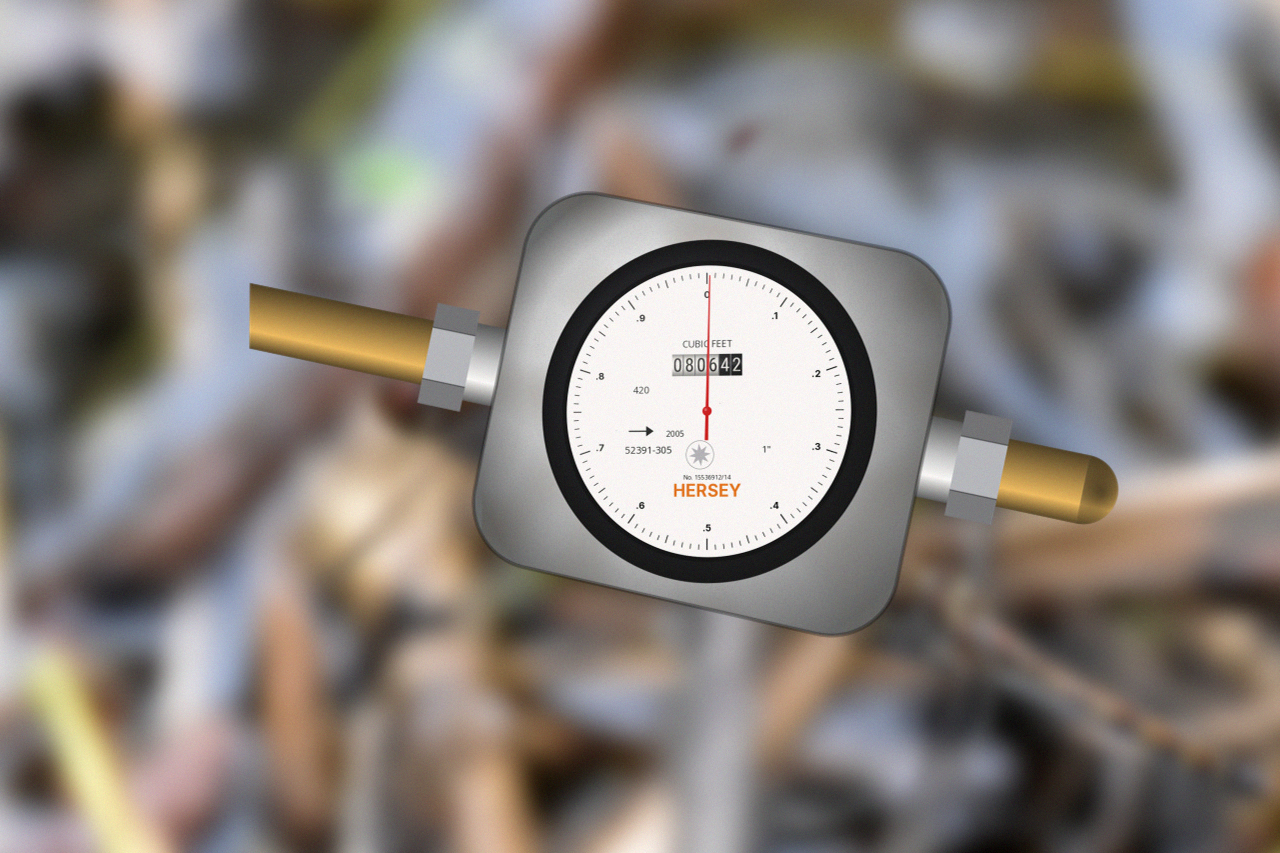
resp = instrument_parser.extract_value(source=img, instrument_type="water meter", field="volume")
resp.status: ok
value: 80642.00 ft³
